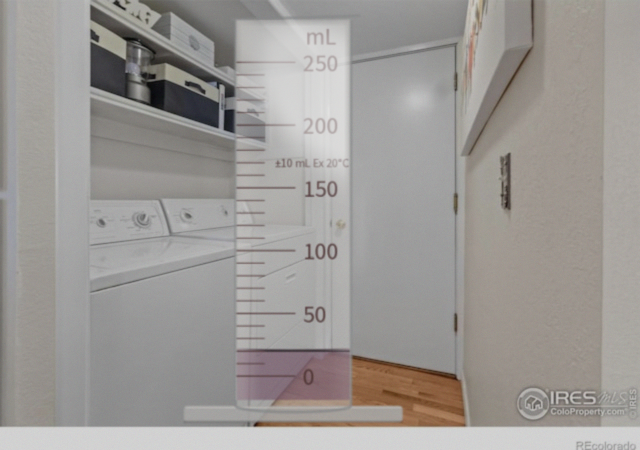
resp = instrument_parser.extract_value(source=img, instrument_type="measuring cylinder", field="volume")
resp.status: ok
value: 20 mL
